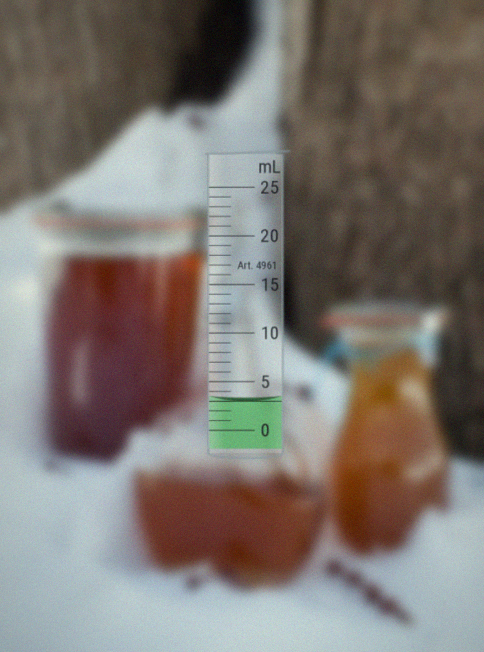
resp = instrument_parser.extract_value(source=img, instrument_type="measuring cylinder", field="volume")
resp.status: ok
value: 3 mL
